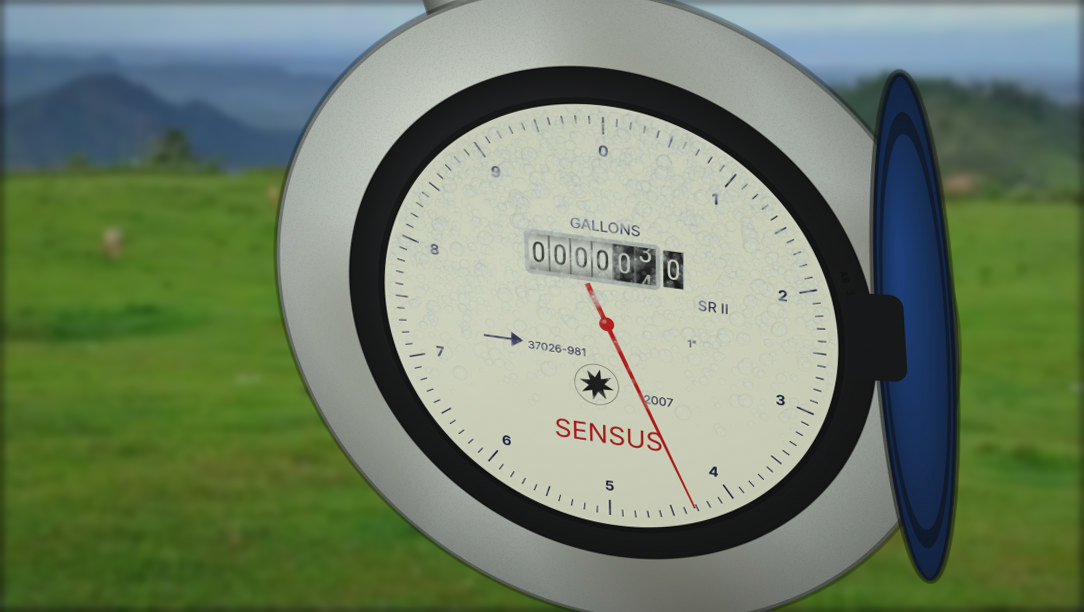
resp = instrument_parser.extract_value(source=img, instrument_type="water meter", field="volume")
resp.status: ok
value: 34.3 gal
